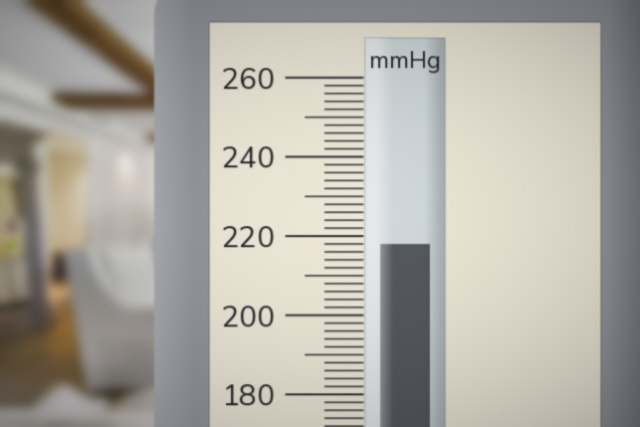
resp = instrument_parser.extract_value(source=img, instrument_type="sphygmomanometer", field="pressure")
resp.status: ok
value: 218 mmHg
